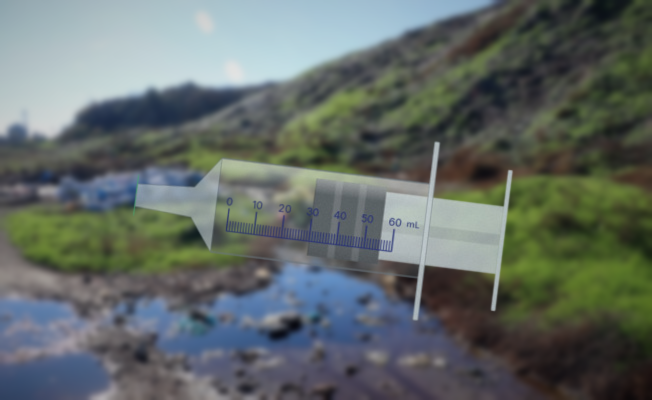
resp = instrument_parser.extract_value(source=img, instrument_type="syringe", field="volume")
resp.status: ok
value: 30 mL
